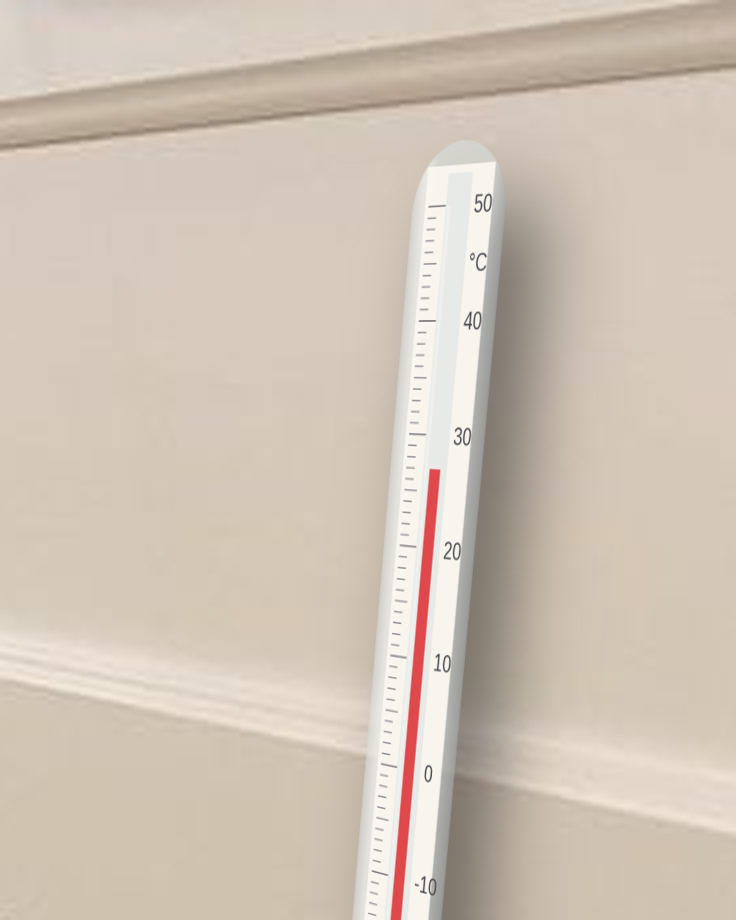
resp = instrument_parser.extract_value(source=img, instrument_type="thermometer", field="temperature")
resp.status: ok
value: 27 °C
